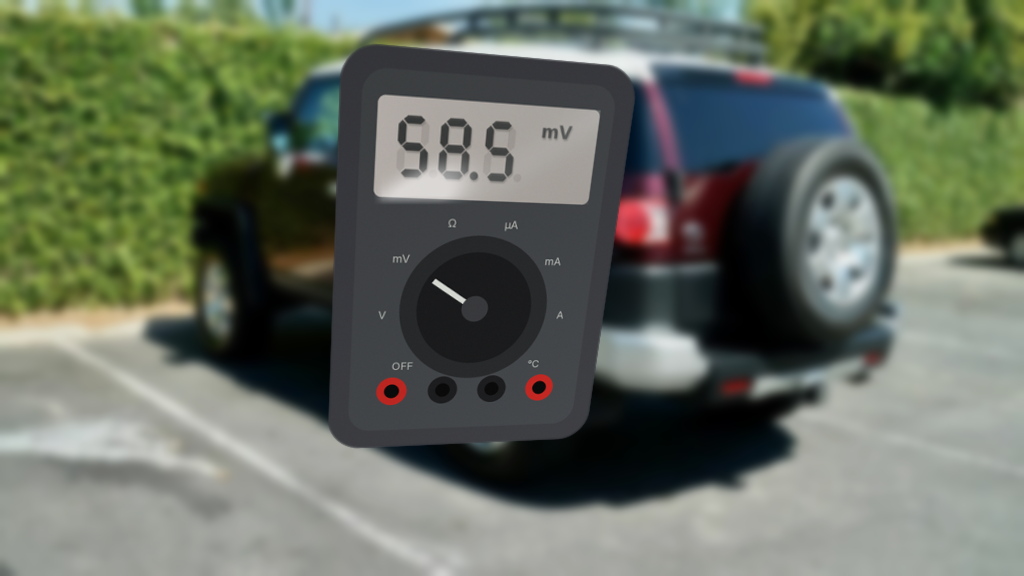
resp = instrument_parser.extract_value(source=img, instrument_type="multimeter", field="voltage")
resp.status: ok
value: 58.5 mV
